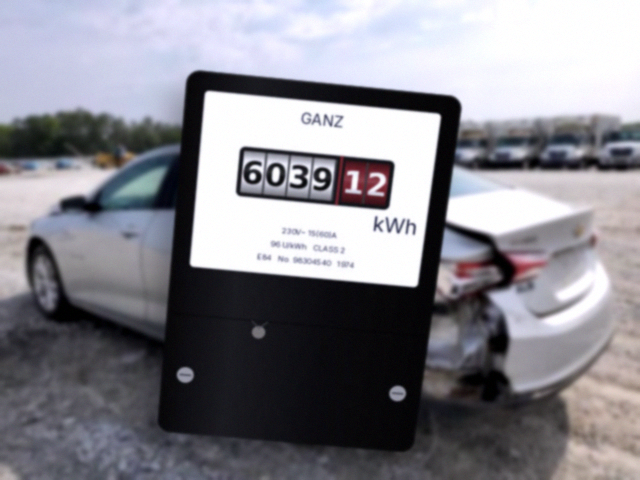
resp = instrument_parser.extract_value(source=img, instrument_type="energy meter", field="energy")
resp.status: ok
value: 6039.12 kWh
